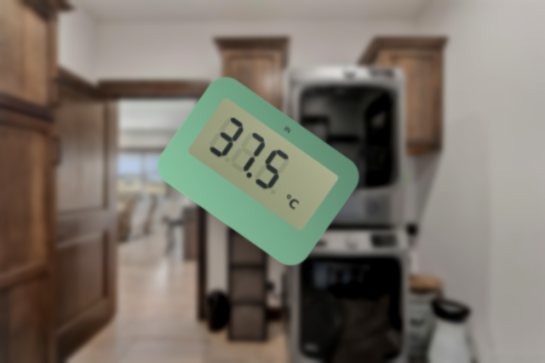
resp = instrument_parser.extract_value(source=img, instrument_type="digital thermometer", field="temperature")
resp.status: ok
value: 37.5 °C
